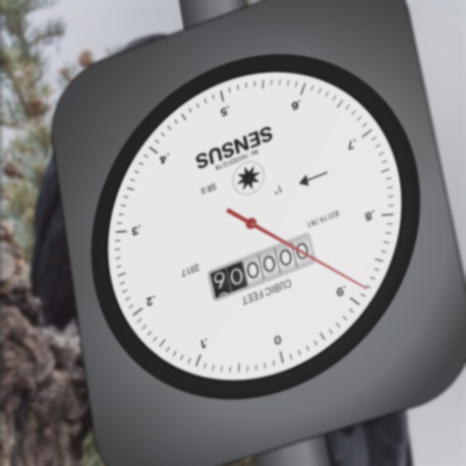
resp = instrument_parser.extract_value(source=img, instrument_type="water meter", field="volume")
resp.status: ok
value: 5.88 ft³
